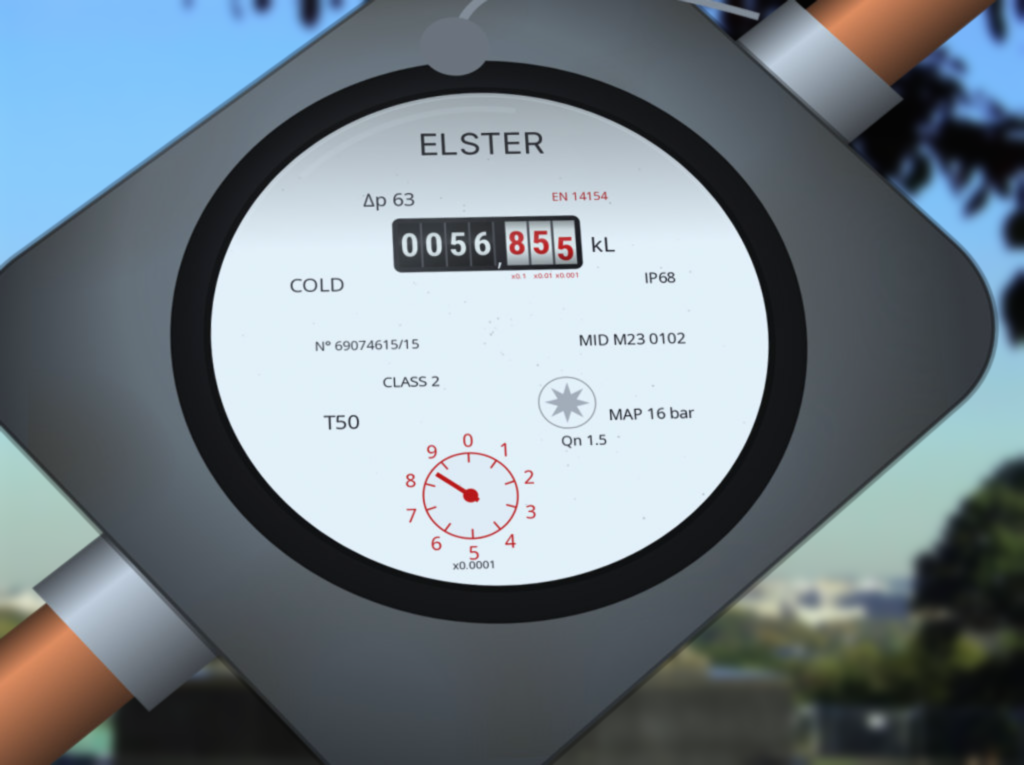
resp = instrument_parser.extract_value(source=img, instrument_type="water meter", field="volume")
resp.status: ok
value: 56.8548 kL
